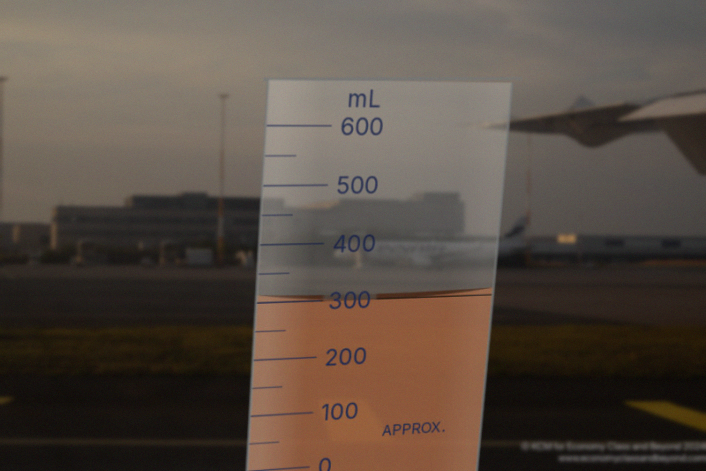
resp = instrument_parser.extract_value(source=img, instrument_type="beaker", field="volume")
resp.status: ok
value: 300 mL
